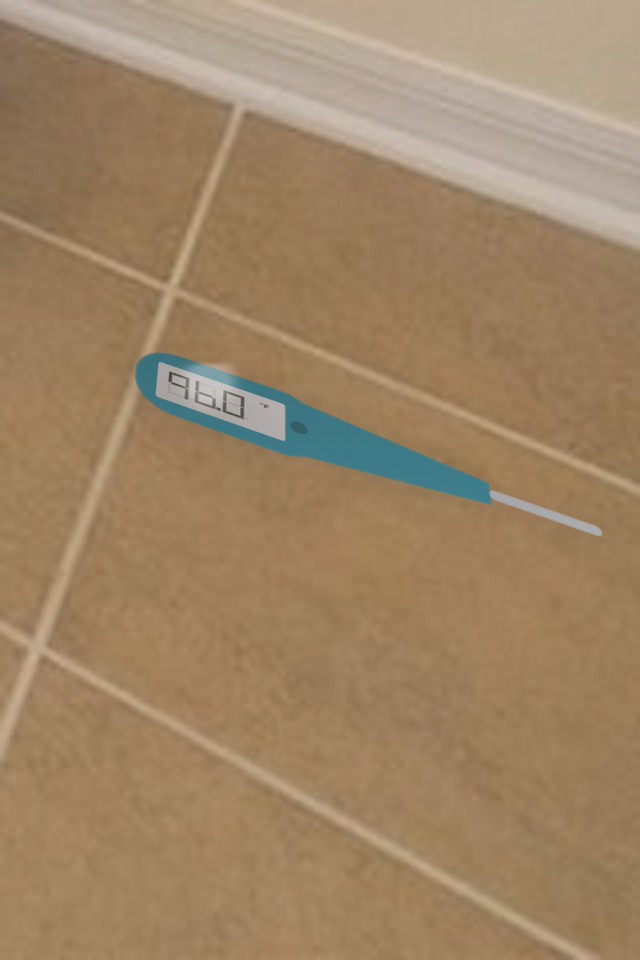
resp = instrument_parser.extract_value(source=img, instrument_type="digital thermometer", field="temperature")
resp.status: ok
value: 96.0 °F
